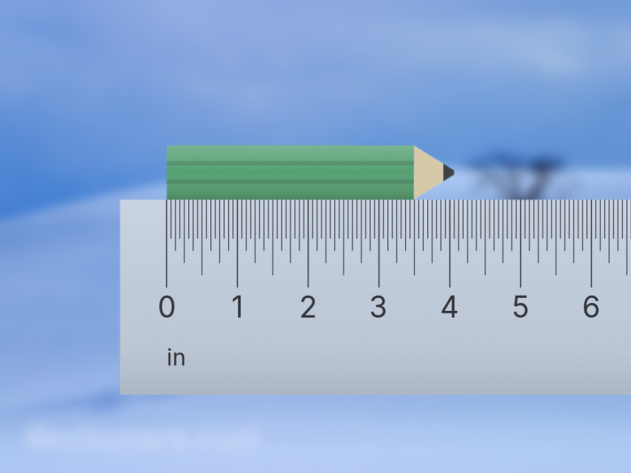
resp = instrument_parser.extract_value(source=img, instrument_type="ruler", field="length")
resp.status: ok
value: 4.0625 in
